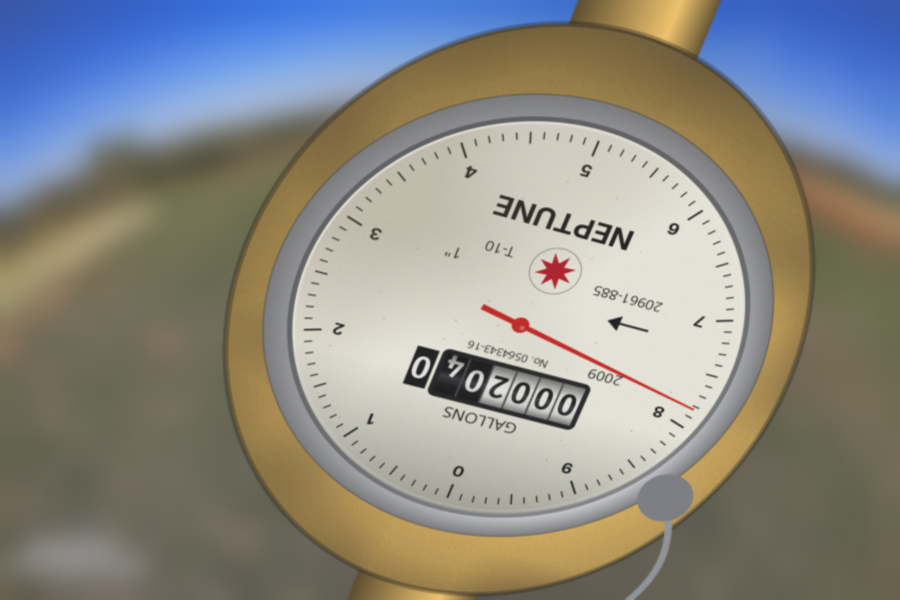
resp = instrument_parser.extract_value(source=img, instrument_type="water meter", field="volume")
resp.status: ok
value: 2037.8 gal
